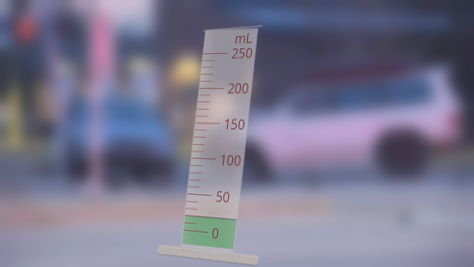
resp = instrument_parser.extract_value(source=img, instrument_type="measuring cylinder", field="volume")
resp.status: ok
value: 20 mL
